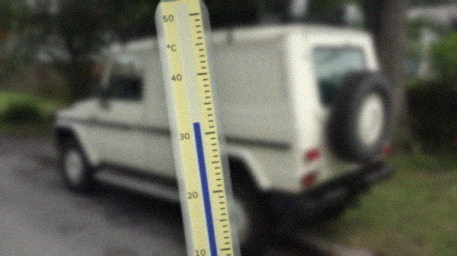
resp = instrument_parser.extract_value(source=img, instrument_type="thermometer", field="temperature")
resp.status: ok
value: 32 °C
